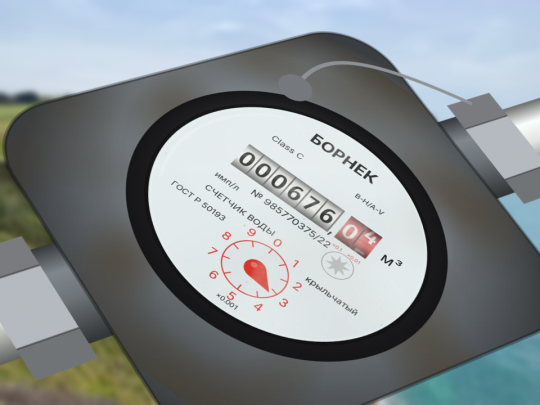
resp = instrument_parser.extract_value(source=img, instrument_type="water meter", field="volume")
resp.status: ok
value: 676.043 m³
